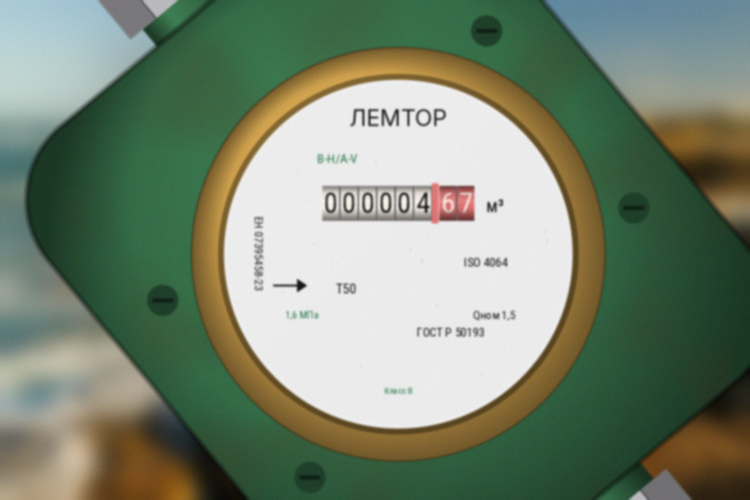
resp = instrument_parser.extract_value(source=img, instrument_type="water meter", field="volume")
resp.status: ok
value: 4.67 m³
